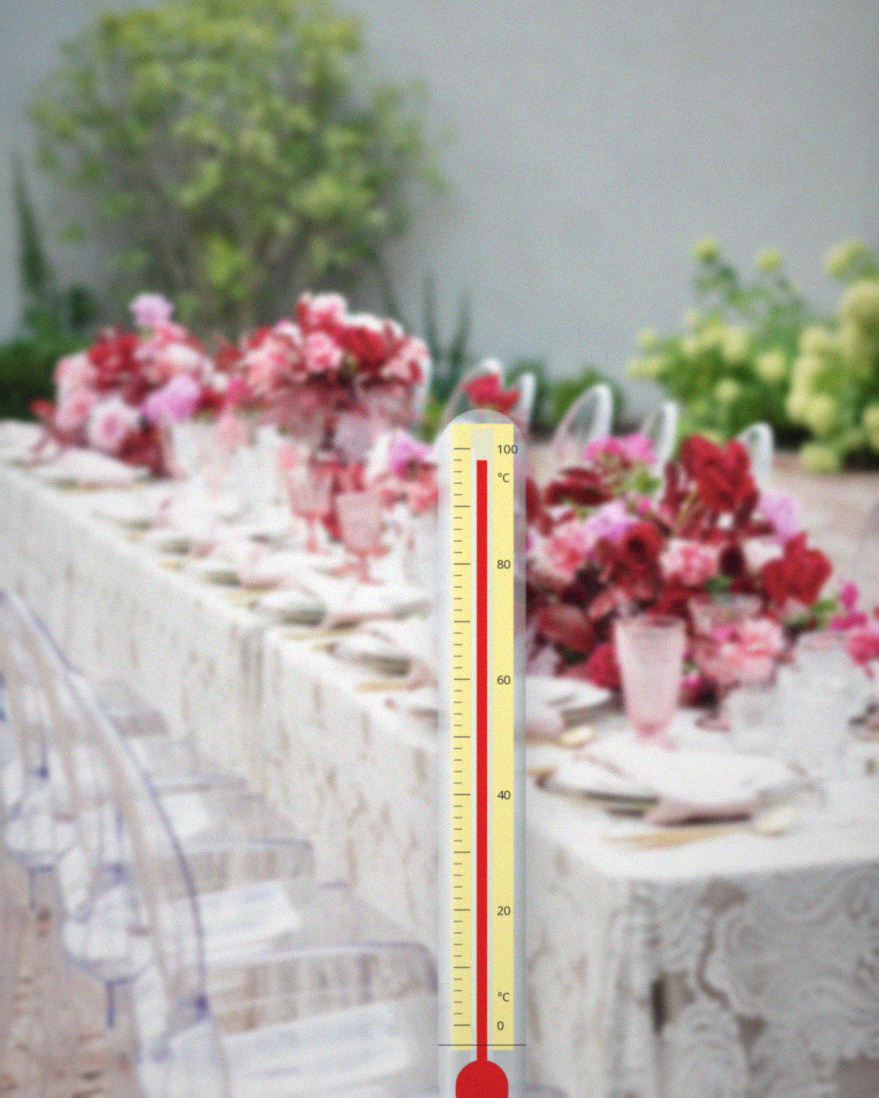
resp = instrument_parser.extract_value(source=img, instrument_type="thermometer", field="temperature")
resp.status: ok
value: 98 °C
